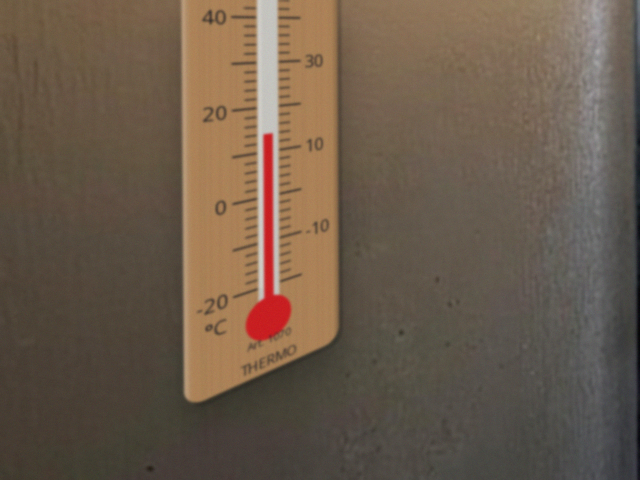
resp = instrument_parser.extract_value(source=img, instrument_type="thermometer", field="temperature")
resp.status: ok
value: 14 °C
